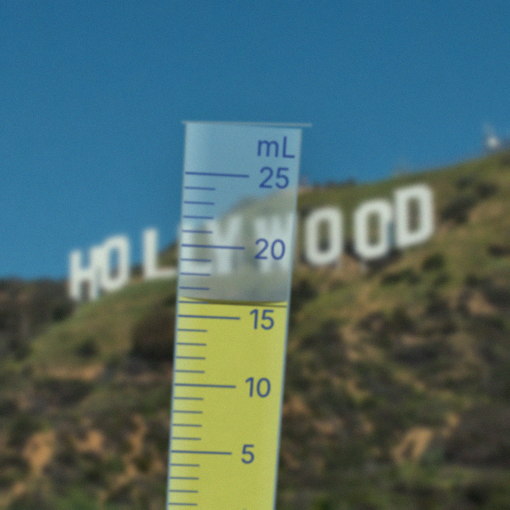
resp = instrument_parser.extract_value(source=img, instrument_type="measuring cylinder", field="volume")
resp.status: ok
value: 16 mL
